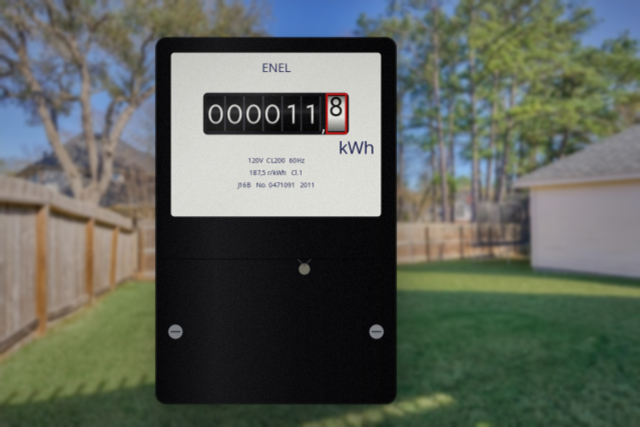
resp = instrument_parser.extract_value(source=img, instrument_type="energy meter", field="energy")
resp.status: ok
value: 11.8 kWh
